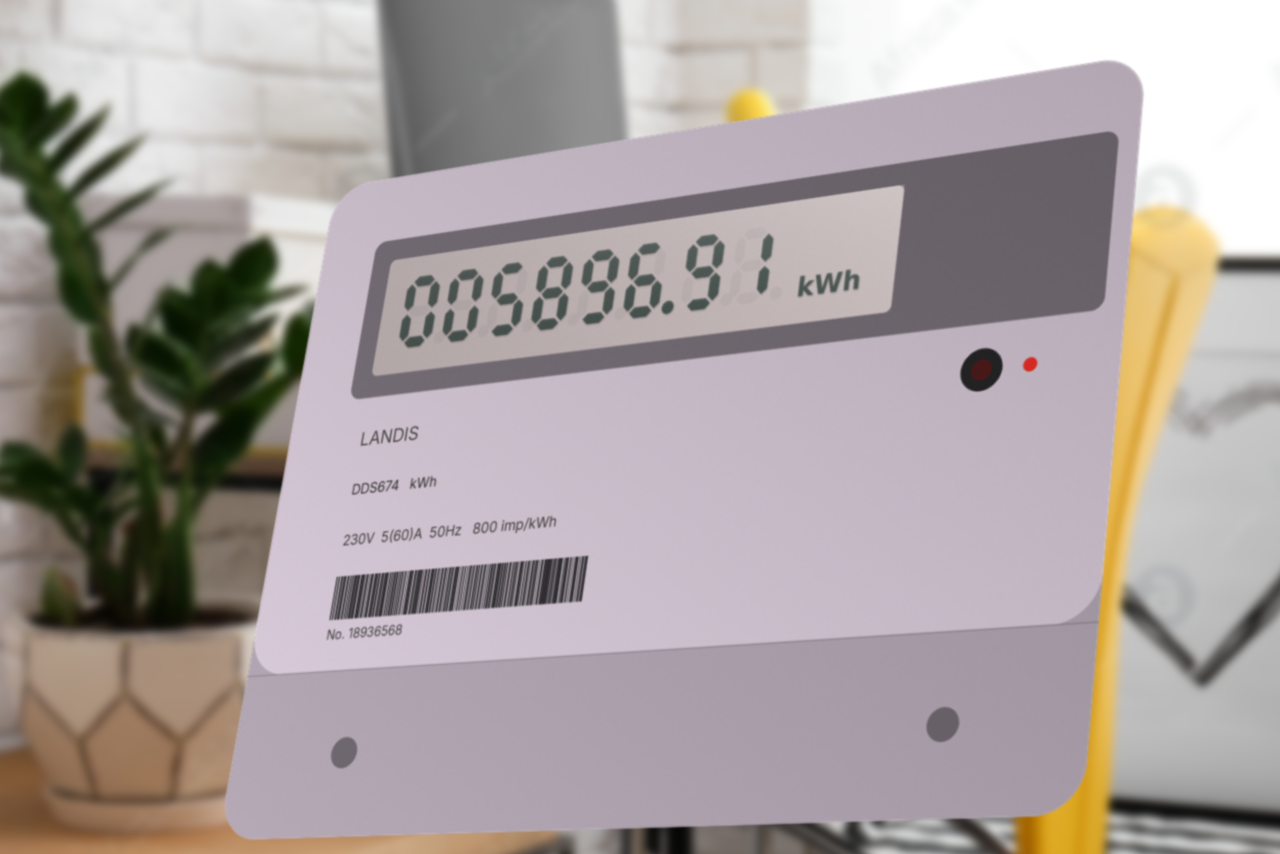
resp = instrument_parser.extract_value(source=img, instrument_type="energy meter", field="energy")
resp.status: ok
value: 5896.91 kWh
